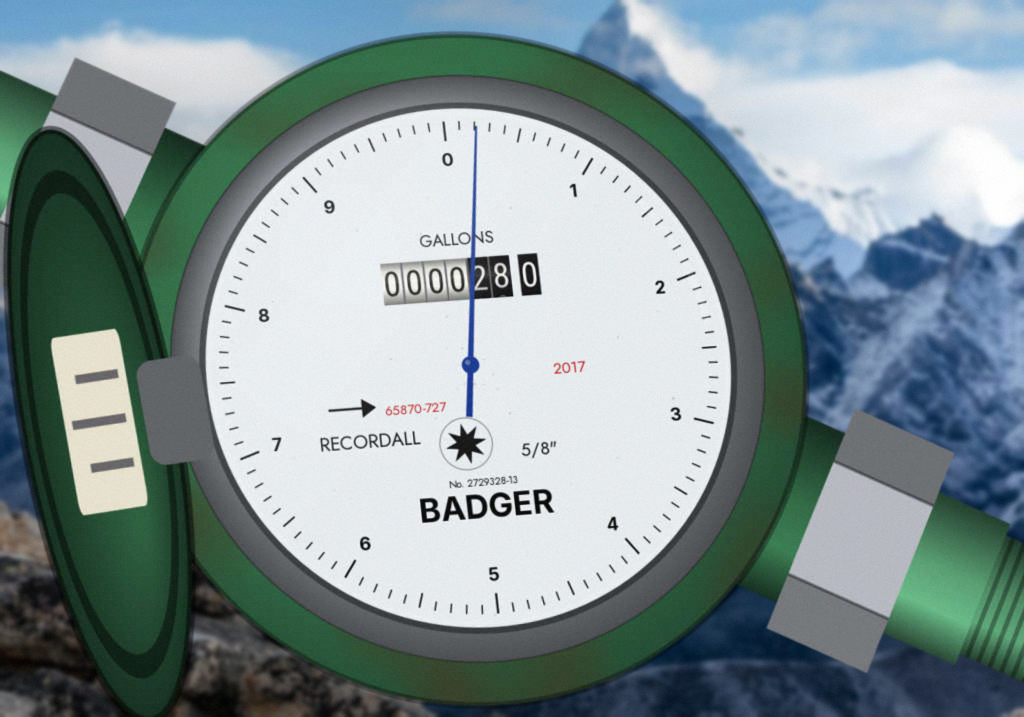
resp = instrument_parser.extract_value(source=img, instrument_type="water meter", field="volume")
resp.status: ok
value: 280.2 gal
